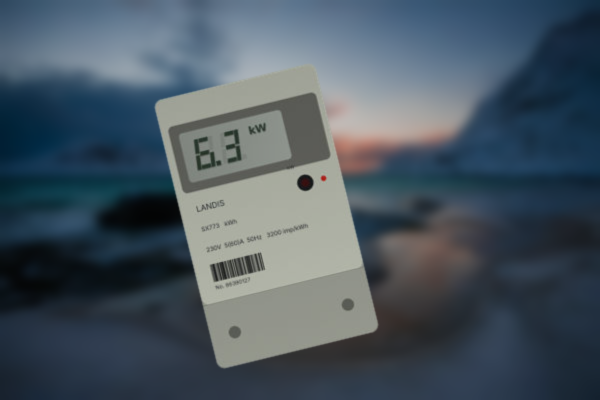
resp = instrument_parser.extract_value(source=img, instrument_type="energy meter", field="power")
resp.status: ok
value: 6.3 kW
